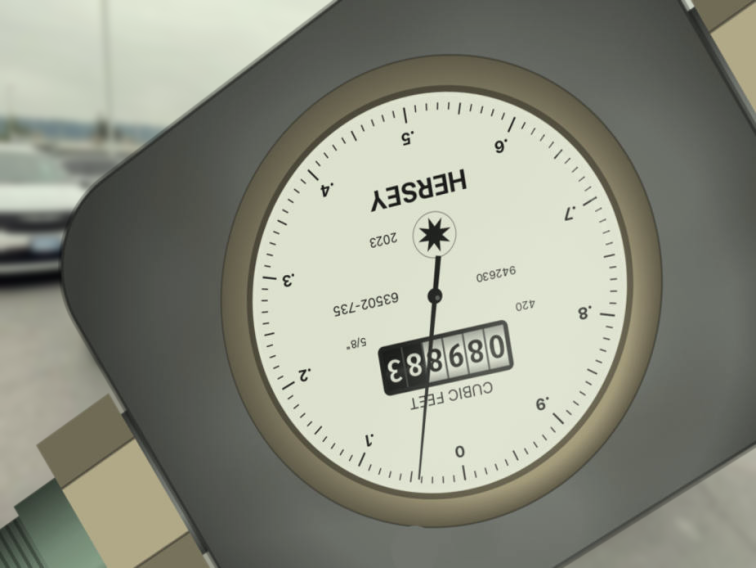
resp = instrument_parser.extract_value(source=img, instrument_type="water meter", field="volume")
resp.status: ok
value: 89883.04 ft³
